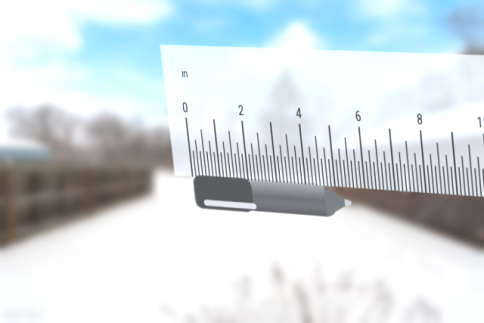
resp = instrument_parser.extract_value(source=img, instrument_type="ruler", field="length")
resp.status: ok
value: 5.5 in
